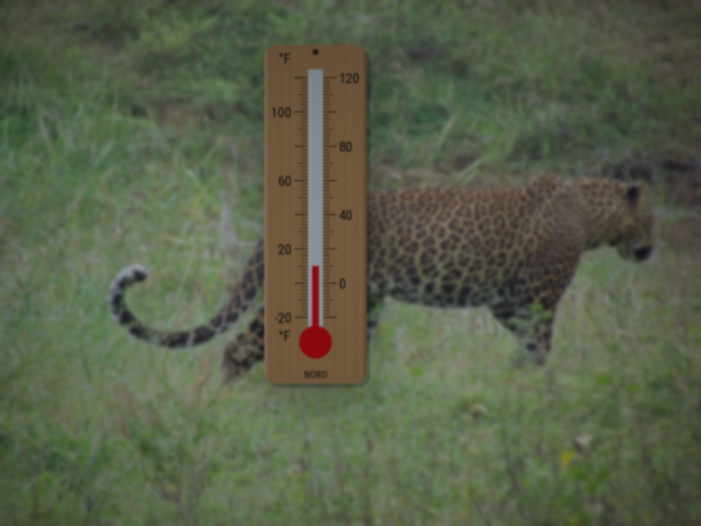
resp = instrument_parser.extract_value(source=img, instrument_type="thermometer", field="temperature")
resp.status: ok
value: 10 °F
